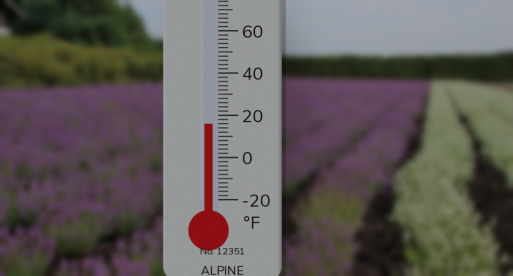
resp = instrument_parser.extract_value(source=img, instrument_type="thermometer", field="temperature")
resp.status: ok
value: 16 °F
